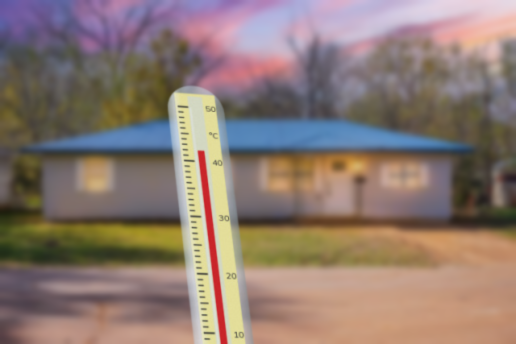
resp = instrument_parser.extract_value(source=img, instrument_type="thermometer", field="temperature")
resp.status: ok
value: 42 °C
